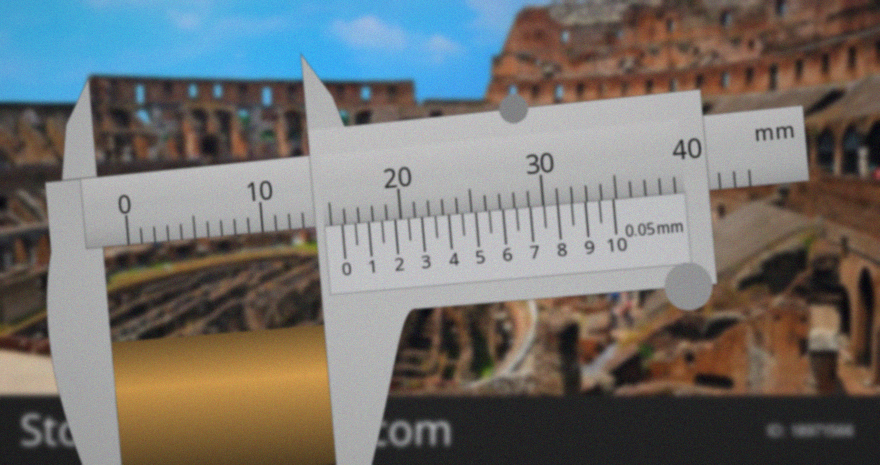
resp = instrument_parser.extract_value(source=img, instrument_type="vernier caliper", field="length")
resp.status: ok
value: 15.8 mm
